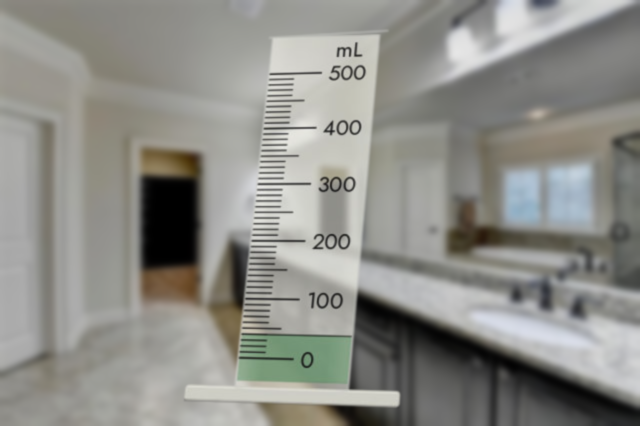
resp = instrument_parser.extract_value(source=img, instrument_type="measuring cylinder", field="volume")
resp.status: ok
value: 40 mL
